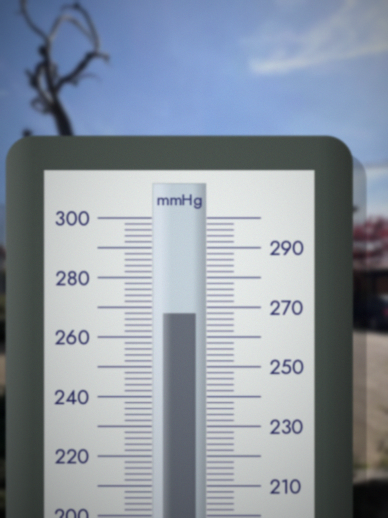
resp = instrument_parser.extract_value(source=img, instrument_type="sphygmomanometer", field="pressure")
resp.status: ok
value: 268 mmHg
